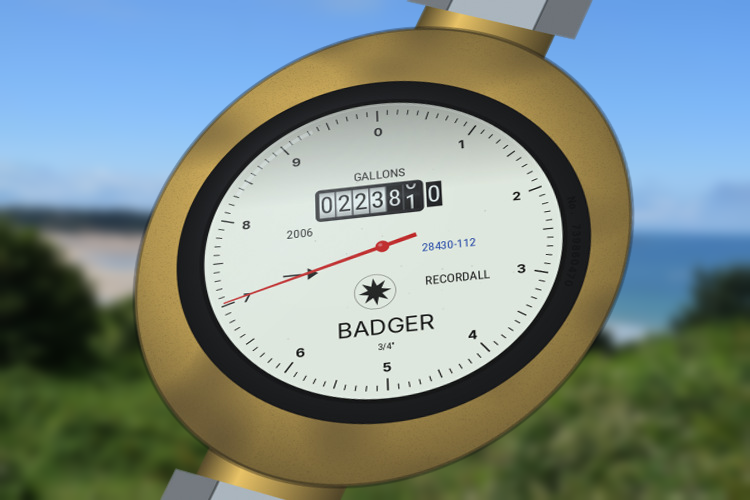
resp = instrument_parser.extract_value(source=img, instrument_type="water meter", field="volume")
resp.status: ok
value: 223807.0 gal
